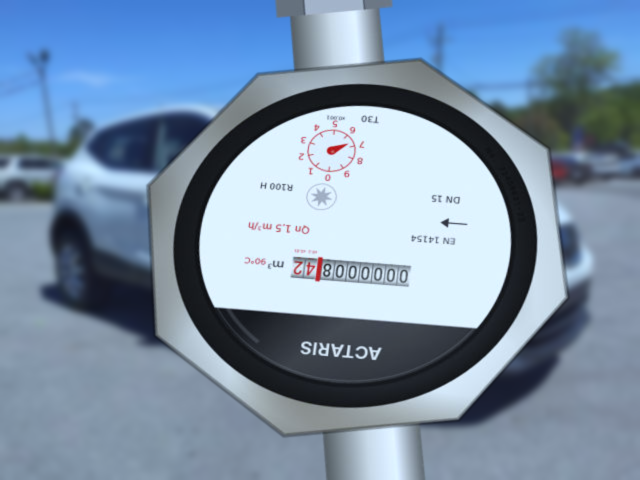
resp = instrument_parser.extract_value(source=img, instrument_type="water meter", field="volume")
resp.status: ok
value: 8.426 m³
